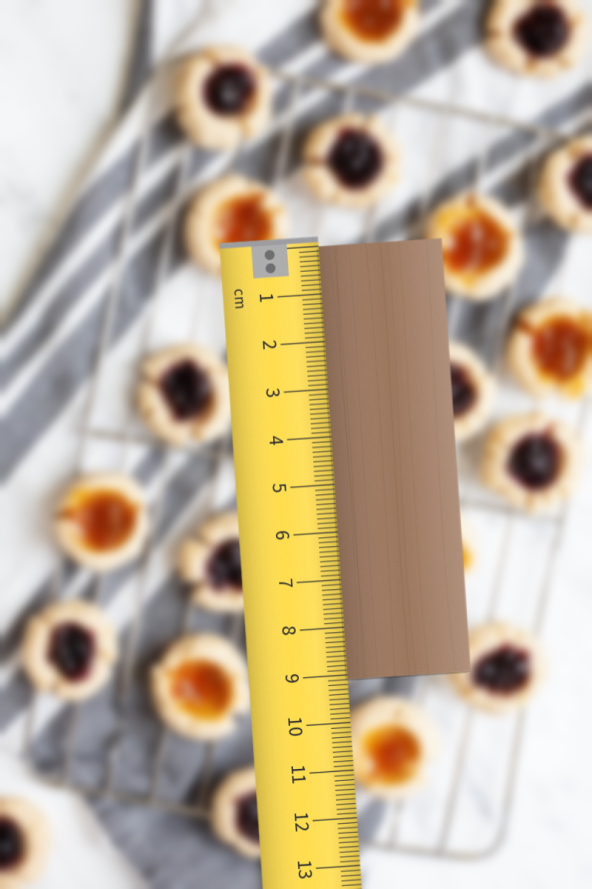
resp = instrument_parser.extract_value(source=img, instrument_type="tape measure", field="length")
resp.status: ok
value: 9.1 cm
